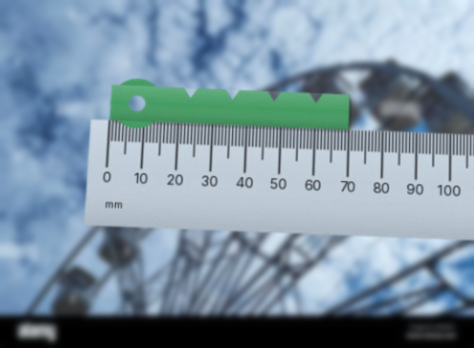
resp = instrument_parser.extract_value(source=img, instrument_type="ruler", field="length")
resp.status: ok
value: 70 mm
